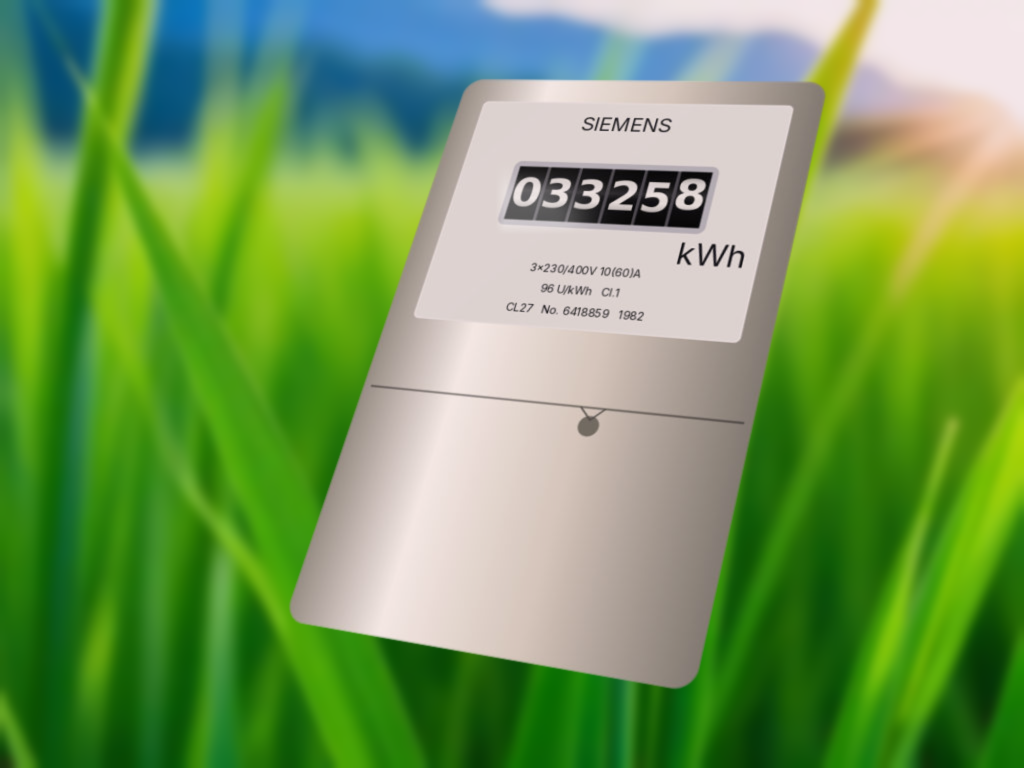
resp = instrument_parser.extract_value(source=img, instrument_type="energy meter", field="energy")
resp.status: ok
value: 33258 kWh
